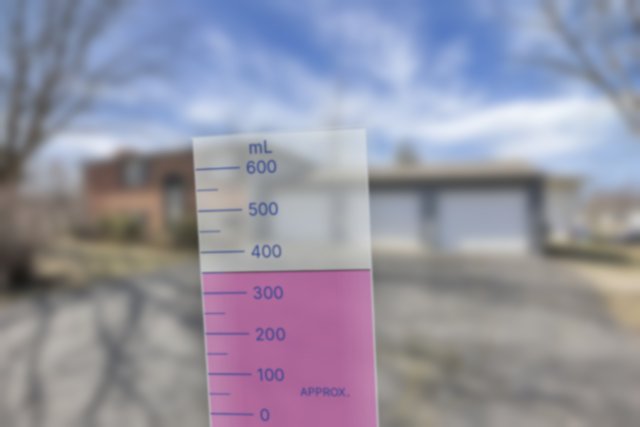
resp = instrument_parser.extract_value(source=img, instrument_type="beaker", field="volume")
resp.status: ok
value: 350 mL
